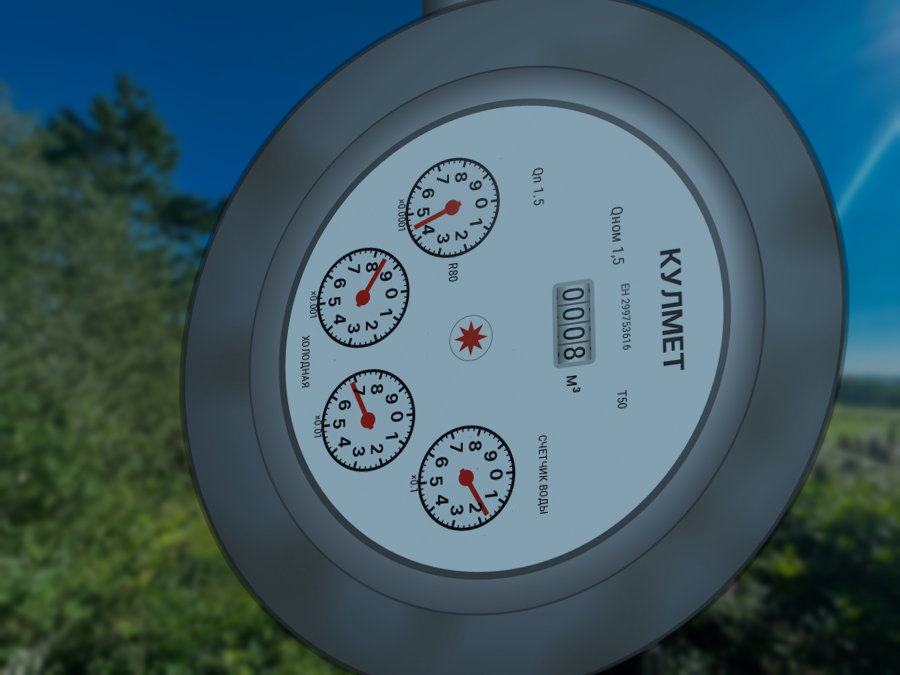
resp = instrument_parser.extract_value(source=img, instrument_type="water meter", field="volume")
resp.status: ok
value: 8.1684 m³
